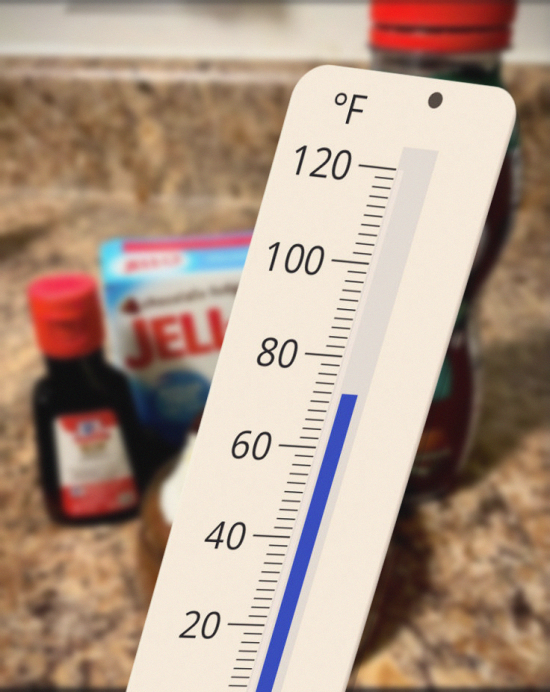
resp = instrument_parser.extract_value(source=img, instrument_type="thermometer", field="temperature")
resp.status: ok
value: 72 °F
